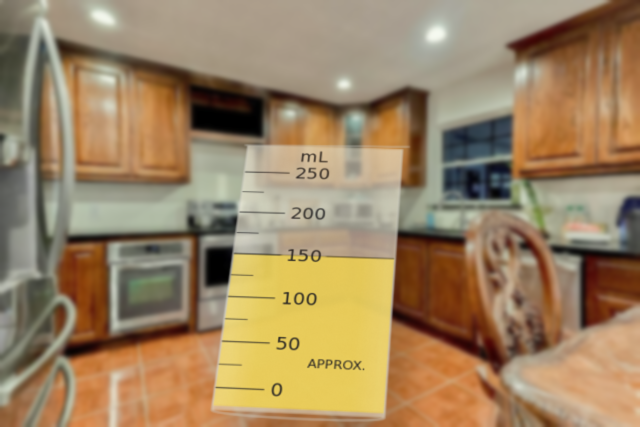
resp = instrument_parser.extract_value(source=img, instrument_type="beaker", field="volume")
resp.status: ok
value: 150 mL
